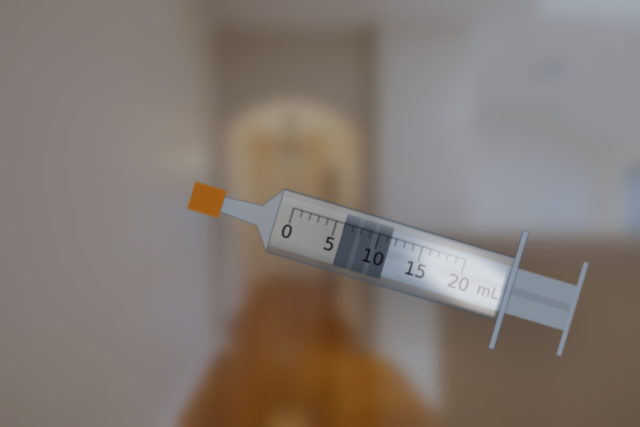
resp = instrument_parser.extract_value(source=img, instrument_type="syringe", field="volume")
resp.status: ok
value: 6 mL
